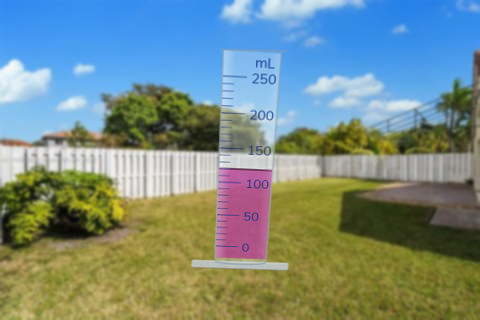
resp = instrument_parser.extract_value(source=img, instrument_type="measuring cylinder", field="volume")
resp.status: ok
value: 120 mL
